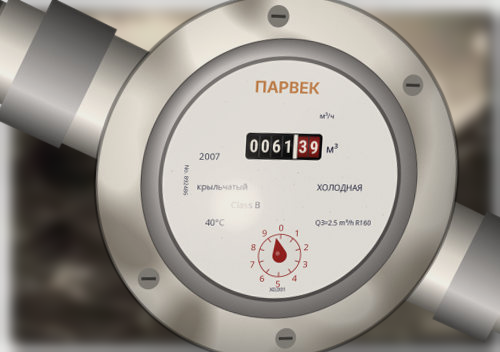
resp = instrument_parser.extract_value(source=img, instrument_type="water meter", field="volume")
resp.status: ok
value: 61.389 m³
